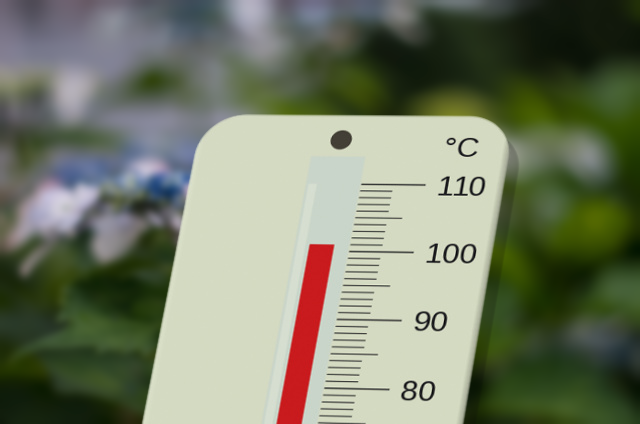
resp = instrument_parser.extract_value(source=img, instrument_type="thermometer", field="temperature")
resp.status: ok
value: 101 °C
